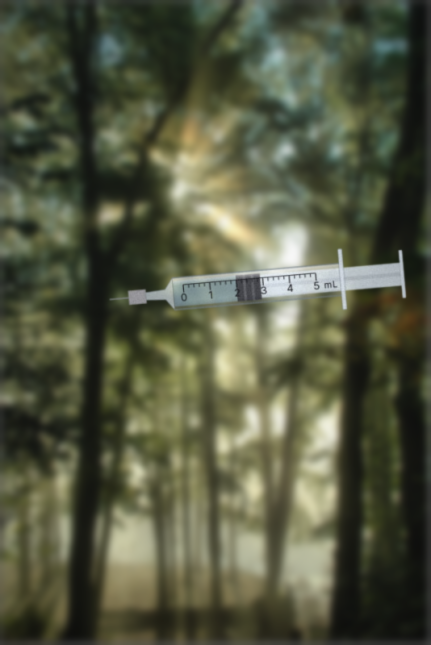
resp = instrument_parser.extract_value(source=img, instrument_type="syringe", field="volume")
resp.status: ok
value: 2 mL
